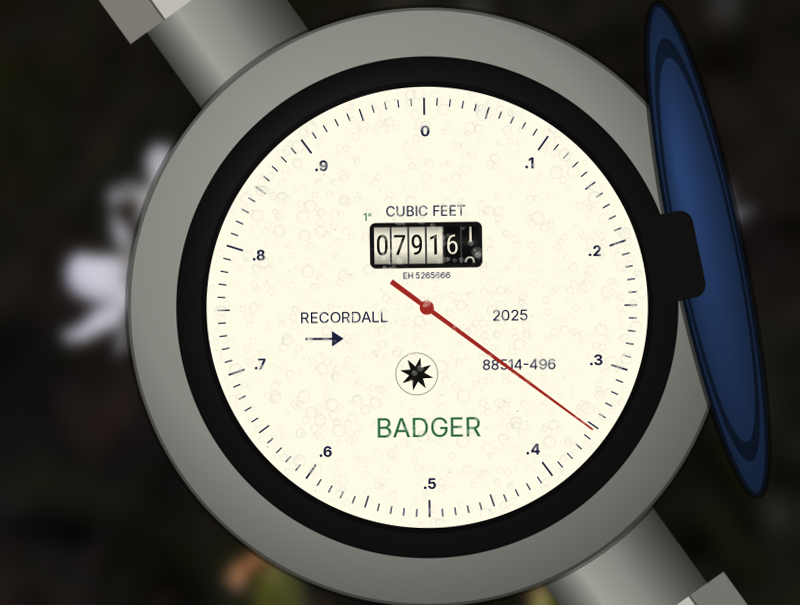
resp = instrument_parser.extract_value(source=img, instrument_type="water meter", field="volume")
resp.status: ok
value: 79161.35 ft³
